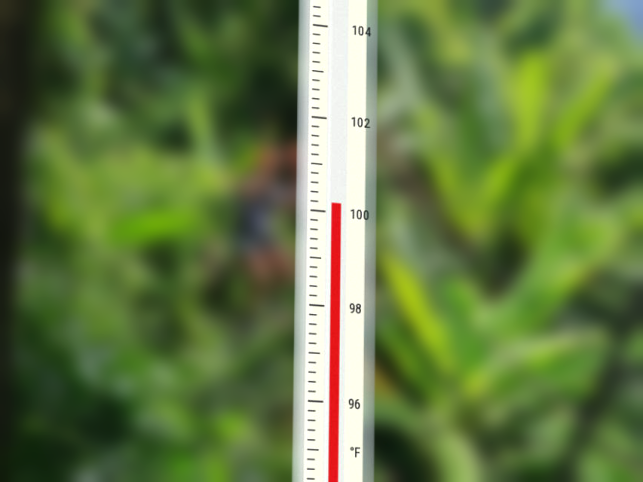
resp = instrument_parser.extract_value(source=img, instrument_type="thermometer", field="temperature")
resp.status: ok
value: 100.2 °F
